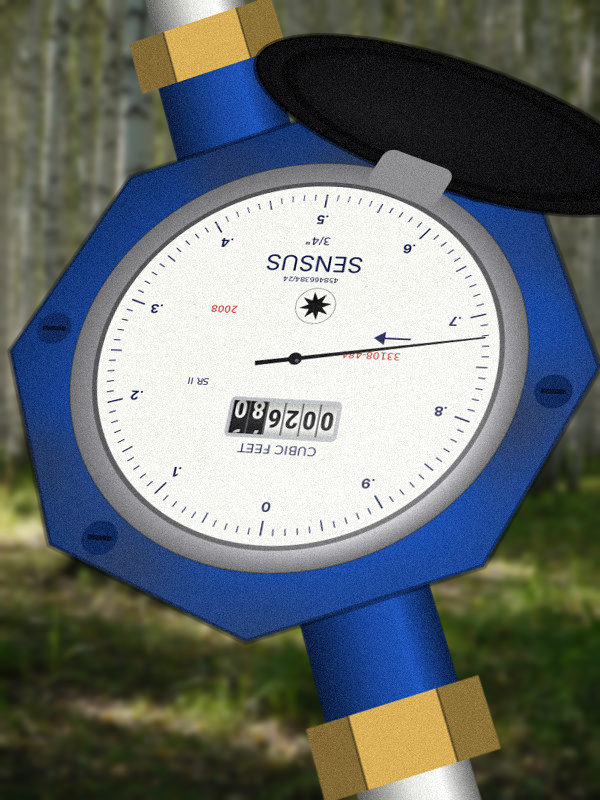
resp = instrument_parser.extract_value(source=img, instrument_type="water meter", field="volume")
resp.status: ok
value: 2679.72 ft³
